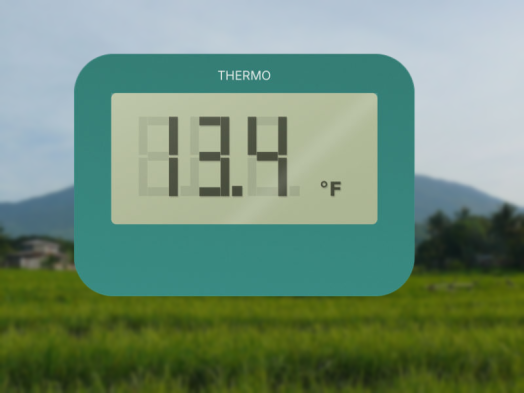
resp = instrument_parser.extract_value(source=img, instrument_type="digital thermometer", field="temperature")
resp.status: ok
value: 13.4 °F
